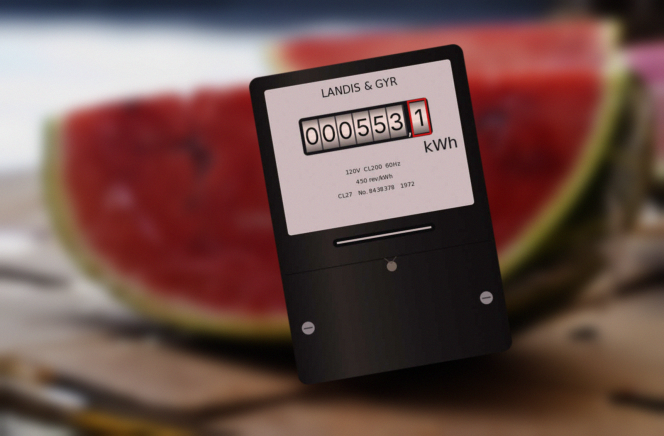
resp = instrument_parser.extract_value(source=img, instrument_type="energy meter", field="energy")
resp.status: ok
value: 553.1 kWh
